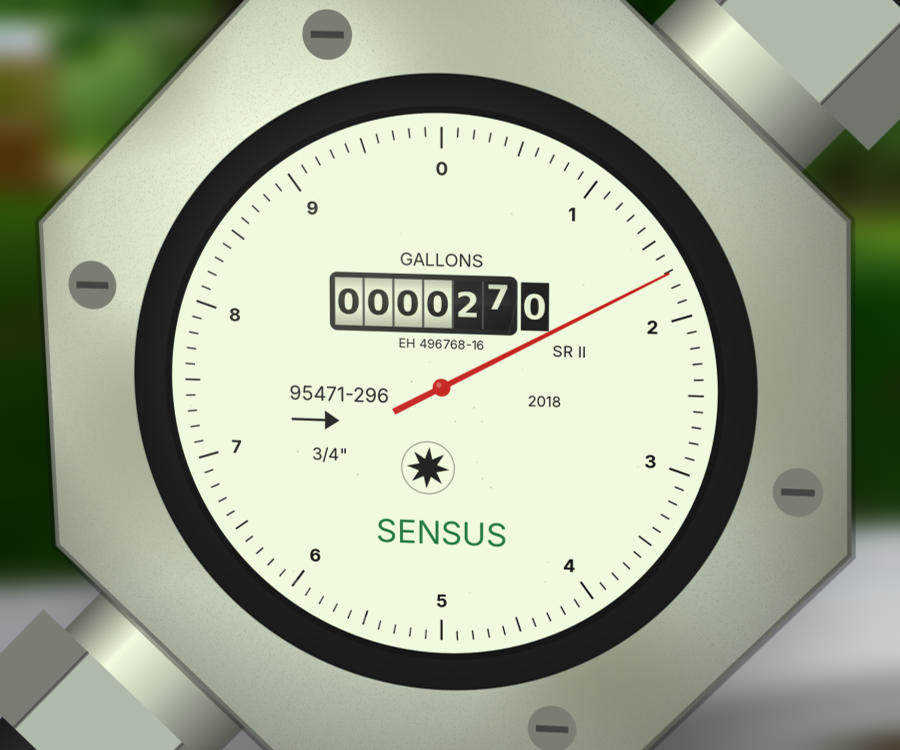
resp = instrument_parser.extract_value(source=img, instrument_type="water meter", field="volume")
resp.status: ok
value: 271.7 gal
